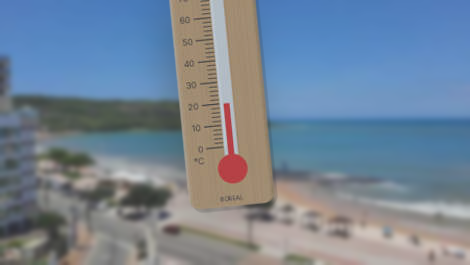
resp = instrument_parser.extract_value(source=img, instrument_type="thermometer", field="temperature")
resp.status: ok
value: 20 °C
